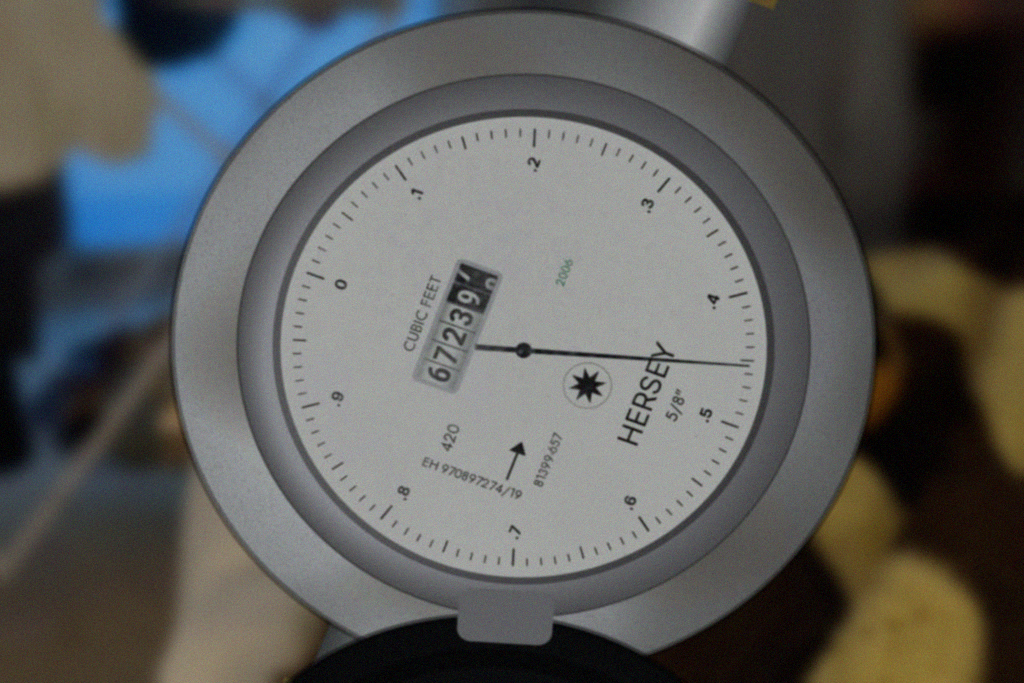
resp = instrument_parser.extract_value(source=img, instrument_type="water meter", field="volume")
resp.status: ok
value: 672397.45 ft³
